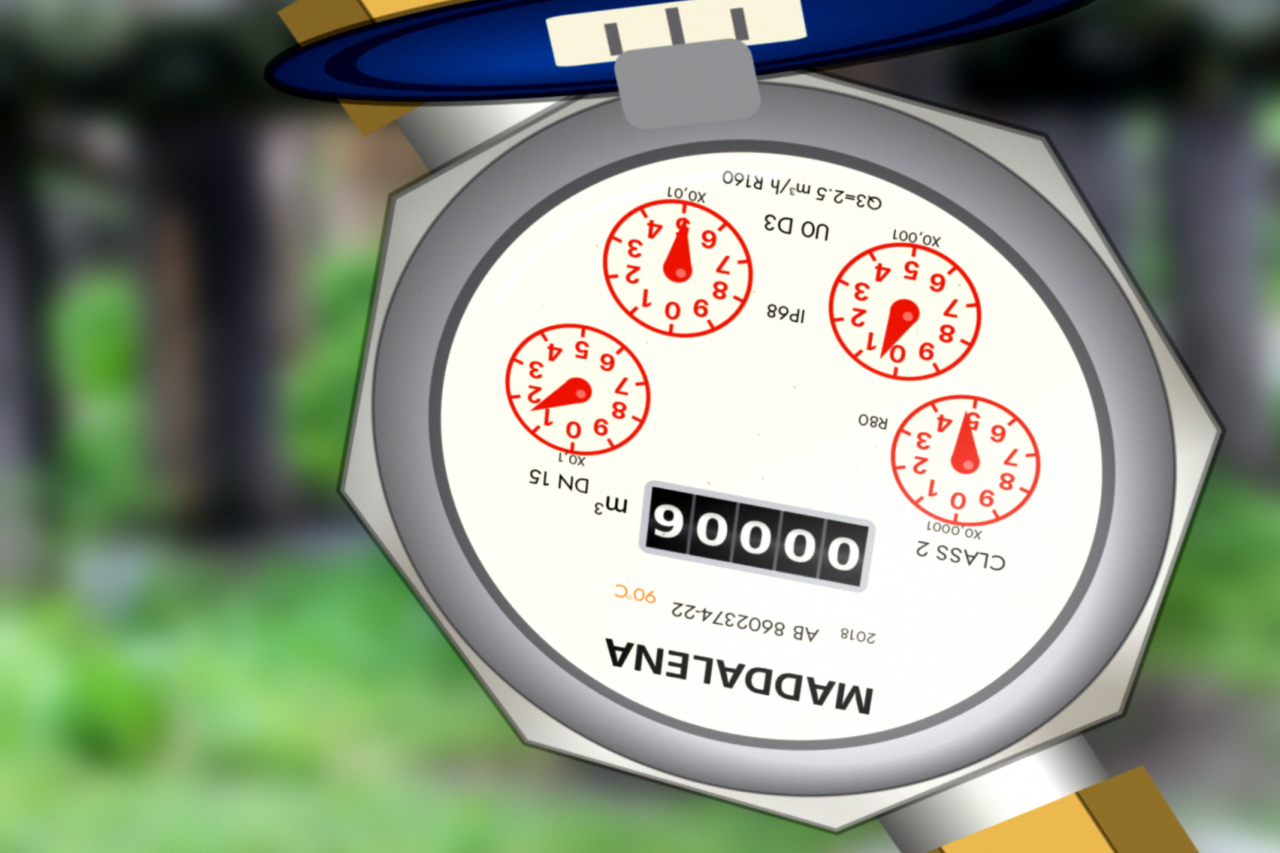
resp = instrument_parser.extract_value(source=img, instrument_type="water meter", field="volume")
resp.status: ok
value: 6.1504 m³
